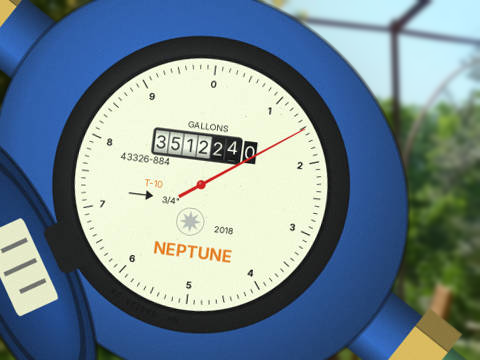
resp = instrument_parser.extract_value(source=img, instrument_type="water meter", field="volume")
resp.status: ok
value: 3512241.5 gal
